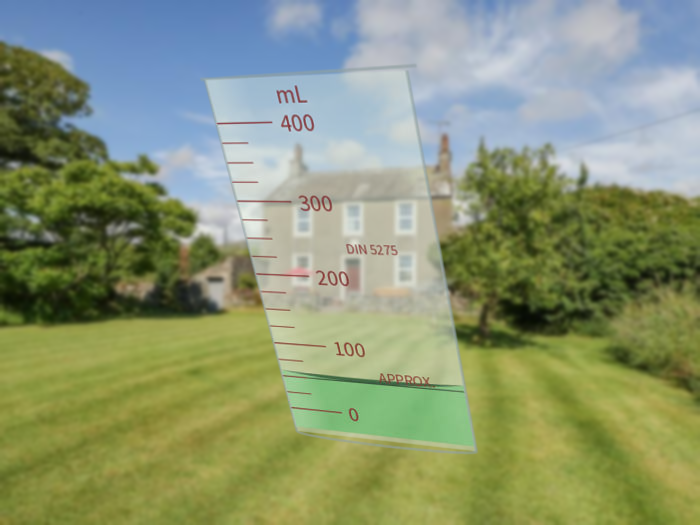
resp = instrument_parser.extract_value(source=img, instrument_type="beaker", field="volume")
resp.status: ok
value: 50 mL
